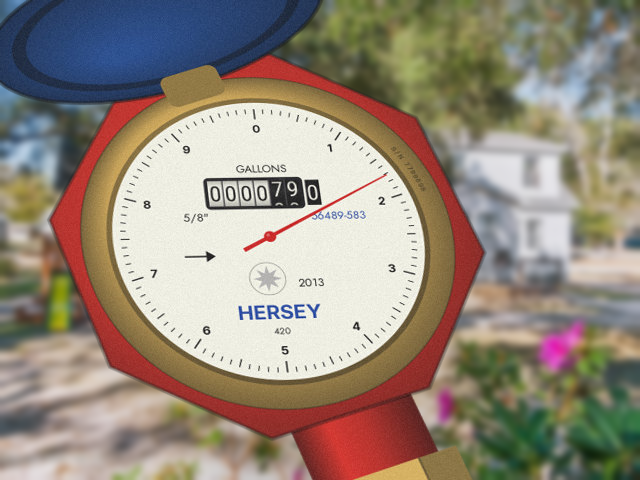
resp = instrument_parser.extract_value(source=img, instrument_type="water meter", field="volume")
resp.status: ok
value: 791.7 gal
